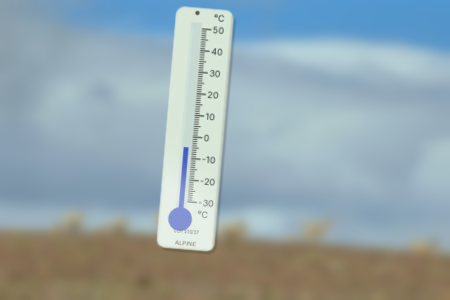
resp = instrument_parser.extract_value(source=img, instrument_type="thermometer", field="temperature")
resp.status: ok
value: -5 °C
